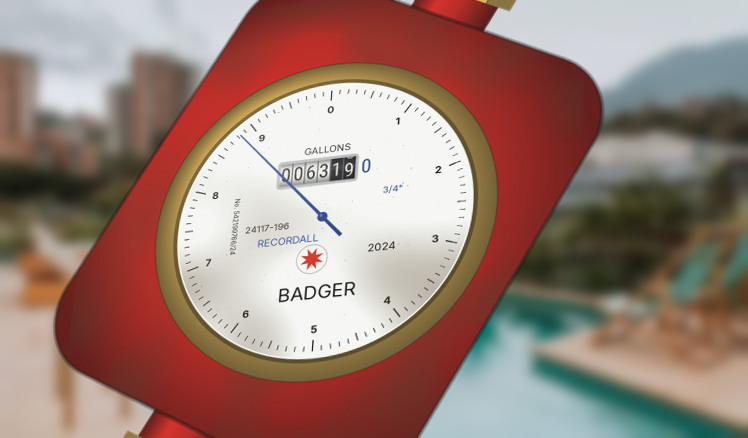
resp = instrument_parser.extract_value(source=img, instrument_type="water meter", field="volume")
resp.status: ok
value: 63188.8 gal
